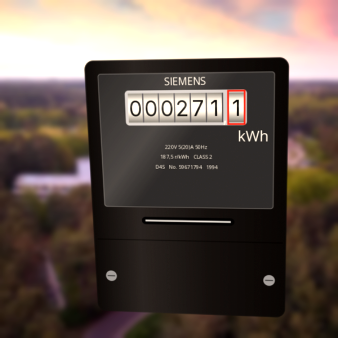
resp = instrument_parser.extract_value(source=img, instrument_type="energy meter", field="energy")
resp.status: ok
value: 271.1 kWh
